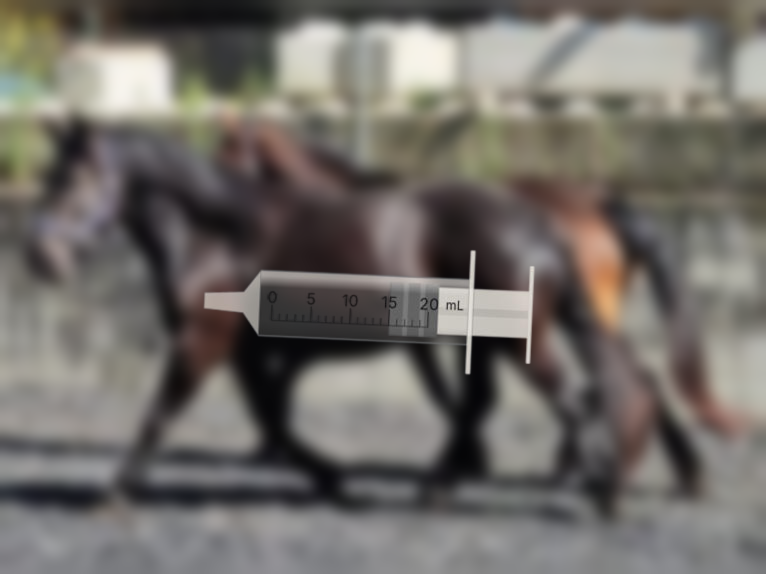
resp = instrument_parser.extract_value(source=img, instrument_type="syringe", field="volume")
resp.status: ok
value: 15 mL
